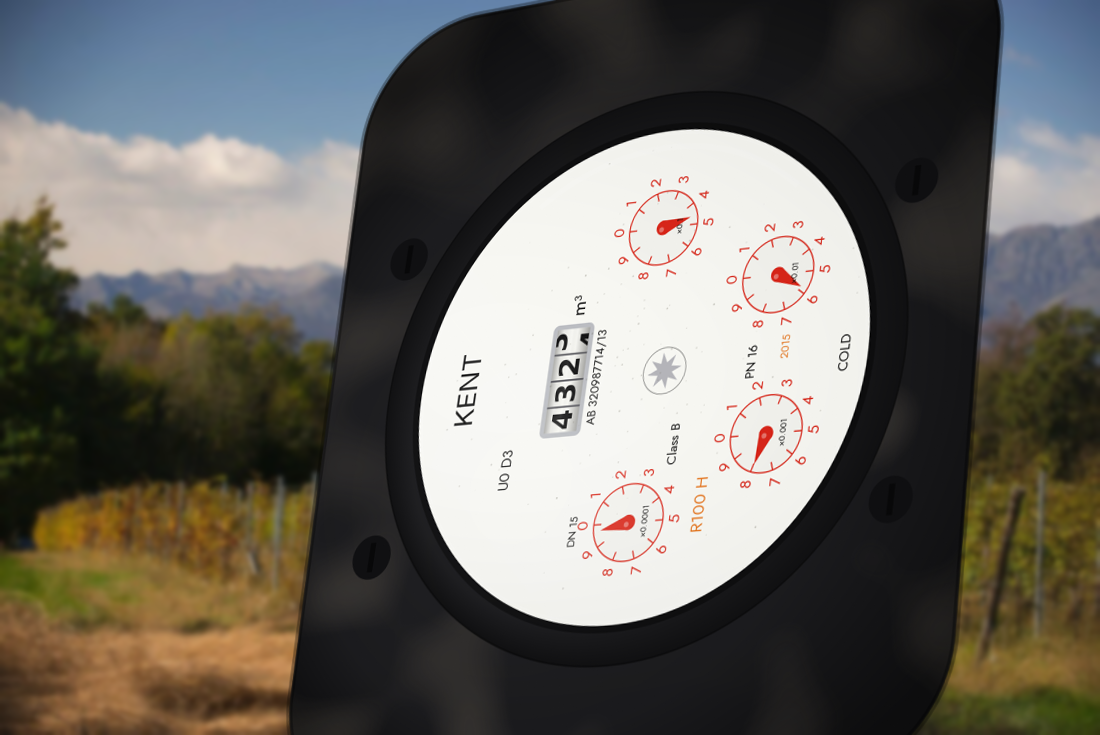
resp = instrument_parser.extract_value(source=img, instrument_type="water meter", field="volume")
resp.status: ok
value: 4323.4579 m³
